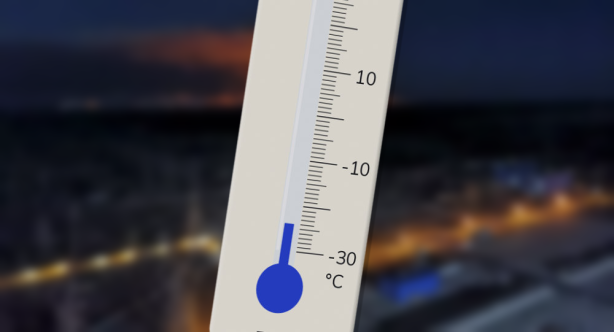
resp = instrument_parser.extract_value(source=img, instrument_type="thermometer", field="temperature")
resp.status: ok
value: -24 °C
